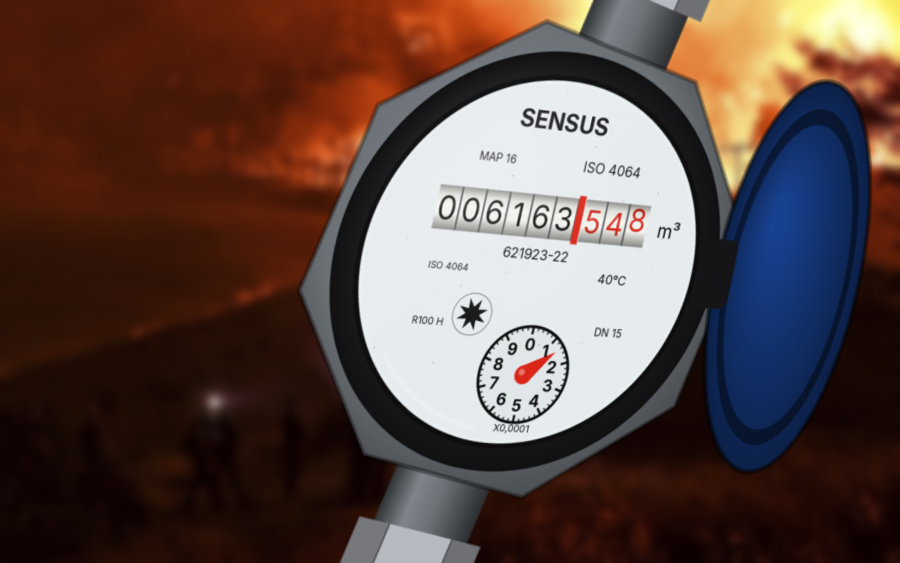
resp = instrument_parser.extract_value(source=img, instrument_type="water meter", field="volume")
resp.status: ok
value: 6163.5481 m³
